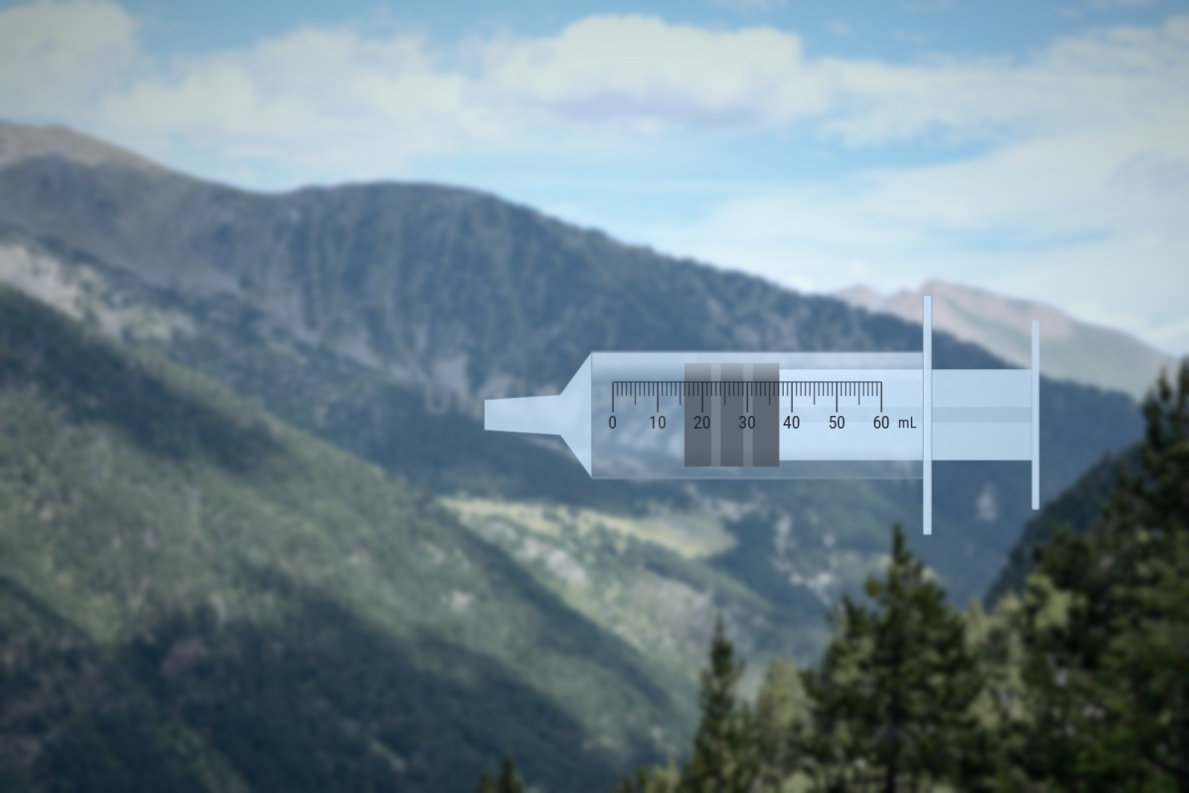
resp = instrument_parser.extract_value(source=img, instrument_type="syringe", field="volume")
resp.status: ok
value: 16 mL
